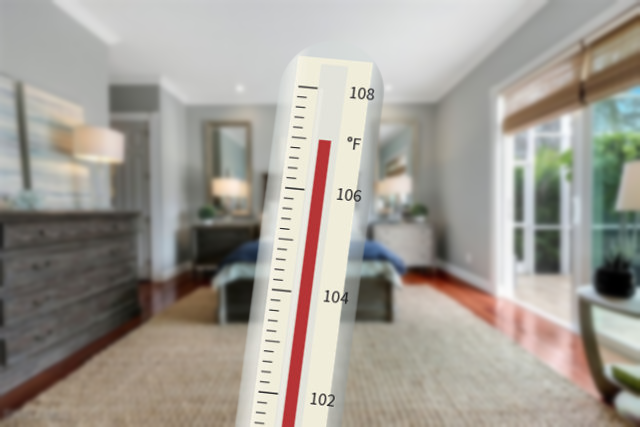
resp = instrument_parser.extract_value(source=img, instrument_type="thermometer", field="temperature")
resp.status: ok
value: 107 °F
